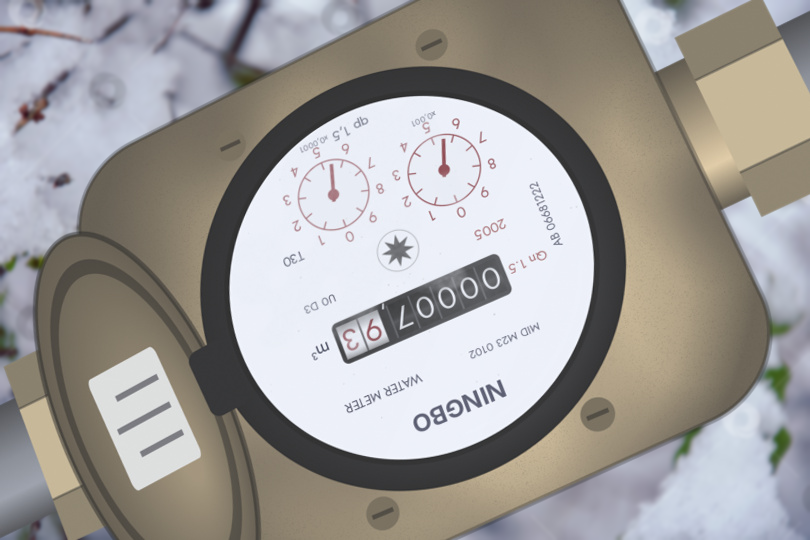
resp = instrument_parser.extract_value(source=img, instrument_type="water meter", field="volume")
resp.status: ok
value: 7.9355 m³
